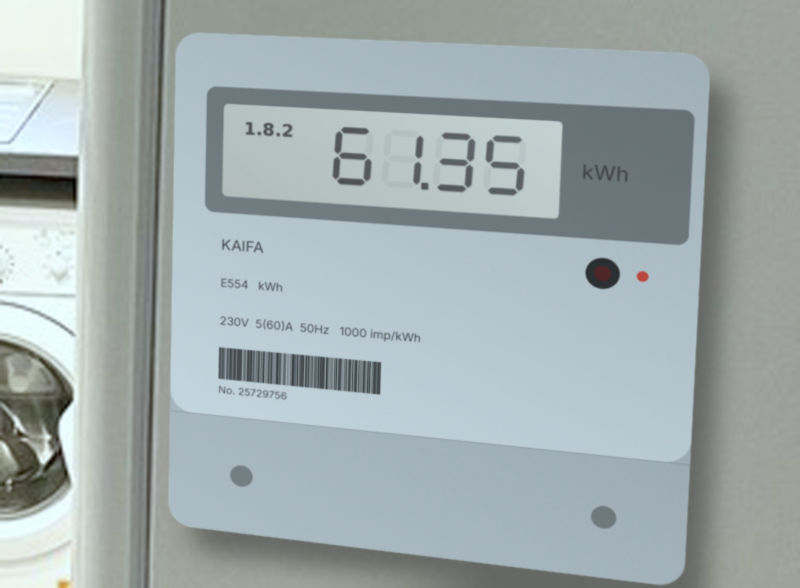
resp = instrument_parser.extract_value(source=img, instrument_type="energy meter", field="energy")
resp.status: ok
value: 61.35 kWh
